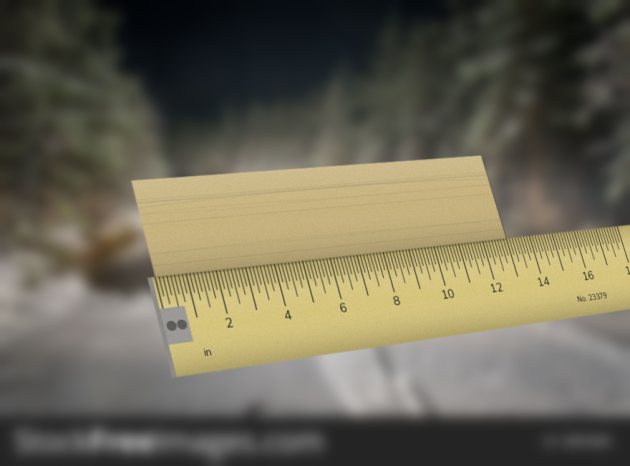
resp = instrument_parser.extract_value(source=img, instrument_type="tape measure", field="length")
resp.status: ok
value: 13 in
